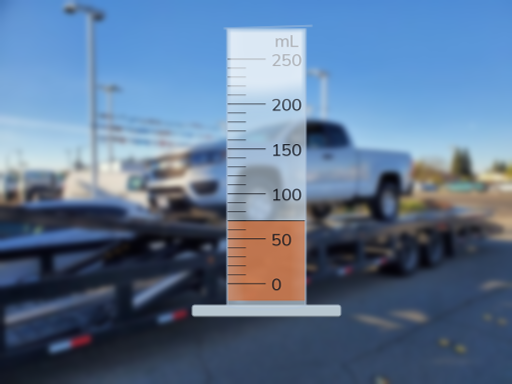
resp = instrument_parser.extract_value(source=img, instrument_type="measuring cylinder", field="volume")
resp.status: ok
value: 70 mL
